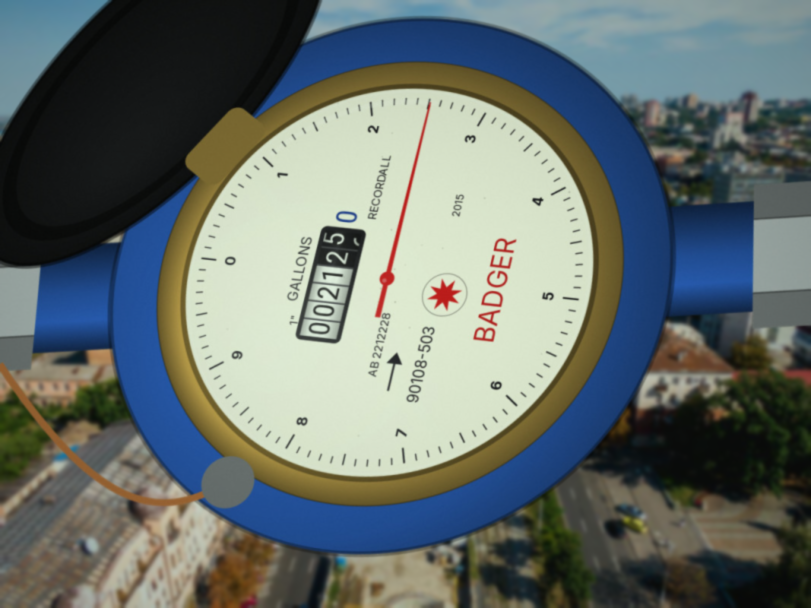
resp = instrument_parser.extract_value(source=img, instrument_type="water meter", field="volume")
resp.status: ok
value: 21252.5 gal
